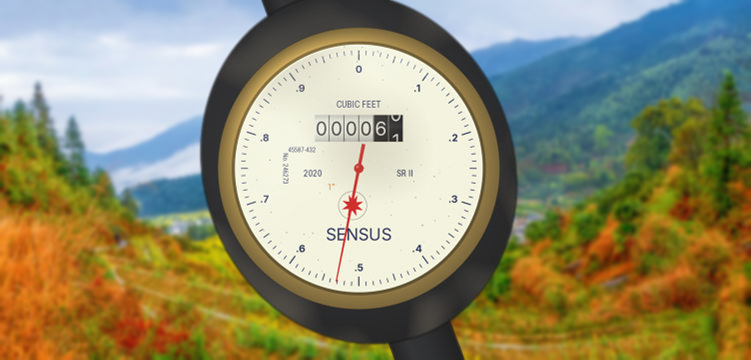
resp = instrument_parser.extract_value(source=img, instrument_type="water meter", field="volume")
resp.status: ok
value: 60.53 ft³
